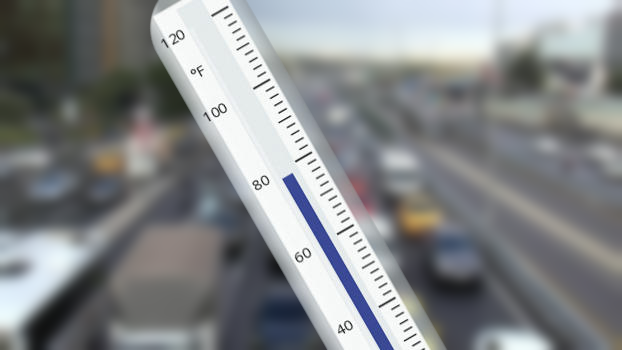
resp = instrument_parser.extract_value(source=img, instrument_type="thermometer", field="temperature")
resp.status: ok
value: 78 °F
